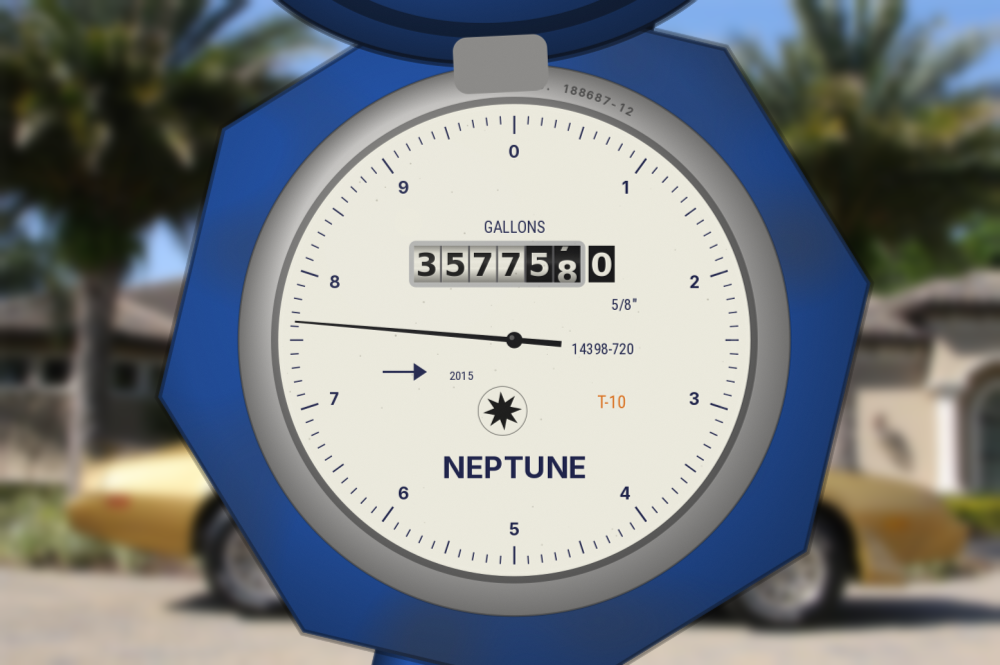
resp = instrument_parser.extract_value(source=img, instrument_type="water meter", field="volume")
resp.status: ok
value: 3577577.6 gal
